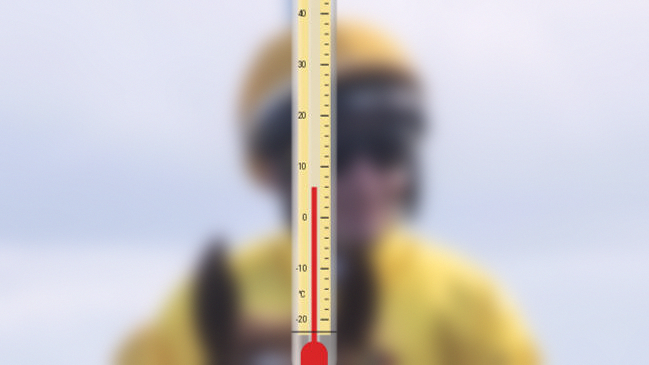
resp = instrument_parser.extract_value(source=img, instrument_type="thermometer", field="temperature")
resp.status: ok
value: 6 °C
